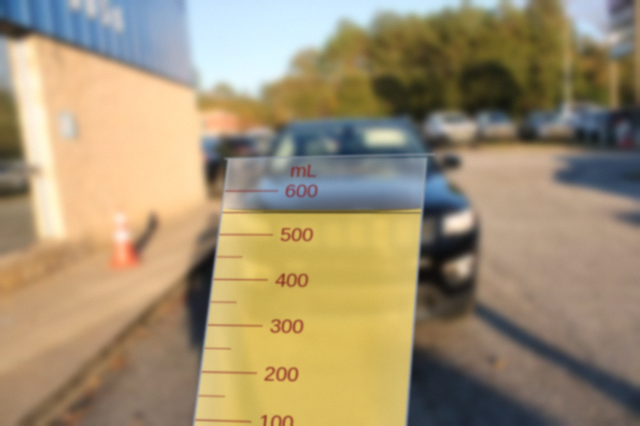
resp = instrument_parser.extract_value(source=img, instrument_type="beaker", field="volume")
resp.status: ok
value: 550 mL
